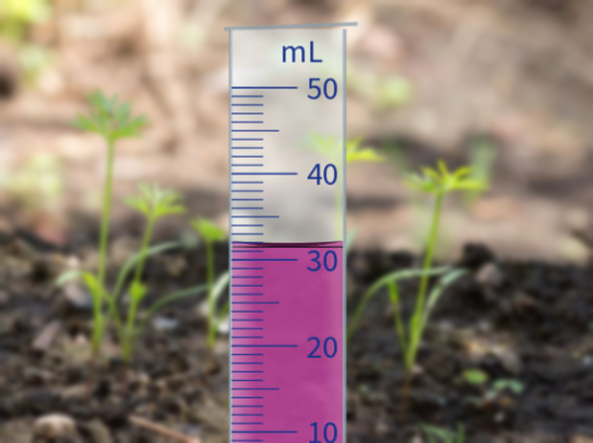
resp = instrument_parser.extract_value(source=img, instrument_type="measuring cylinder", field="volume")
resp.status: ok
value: 31.5 mL
